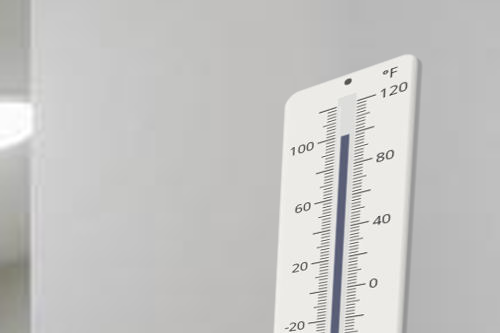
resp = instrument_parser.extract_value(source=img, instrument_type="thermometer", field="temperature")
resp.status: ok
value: 100 °F
